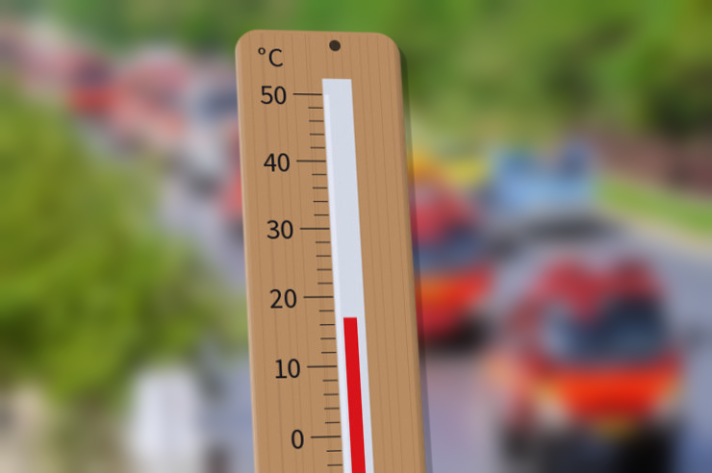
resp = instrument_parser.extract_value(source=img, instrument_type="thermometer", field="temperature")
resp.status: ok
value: 17 °C
